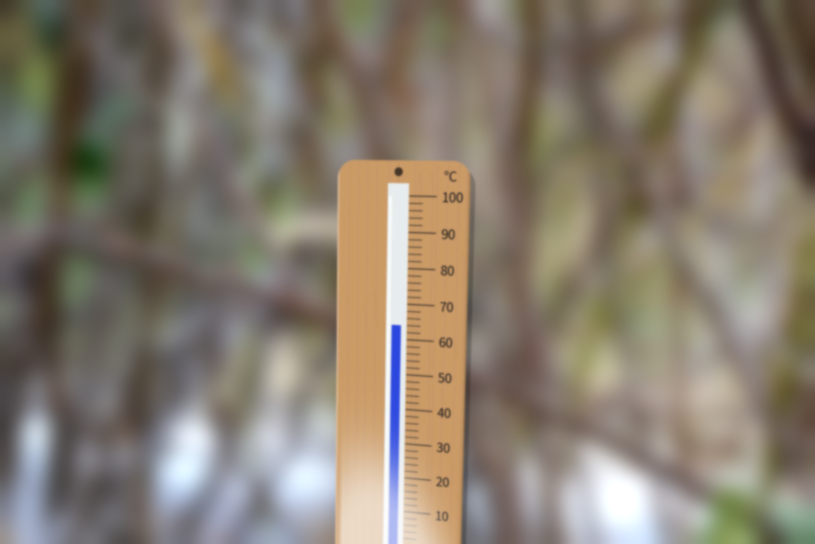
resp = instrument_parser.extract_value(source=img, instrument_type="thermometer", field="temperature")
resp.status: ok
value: 64 °C
